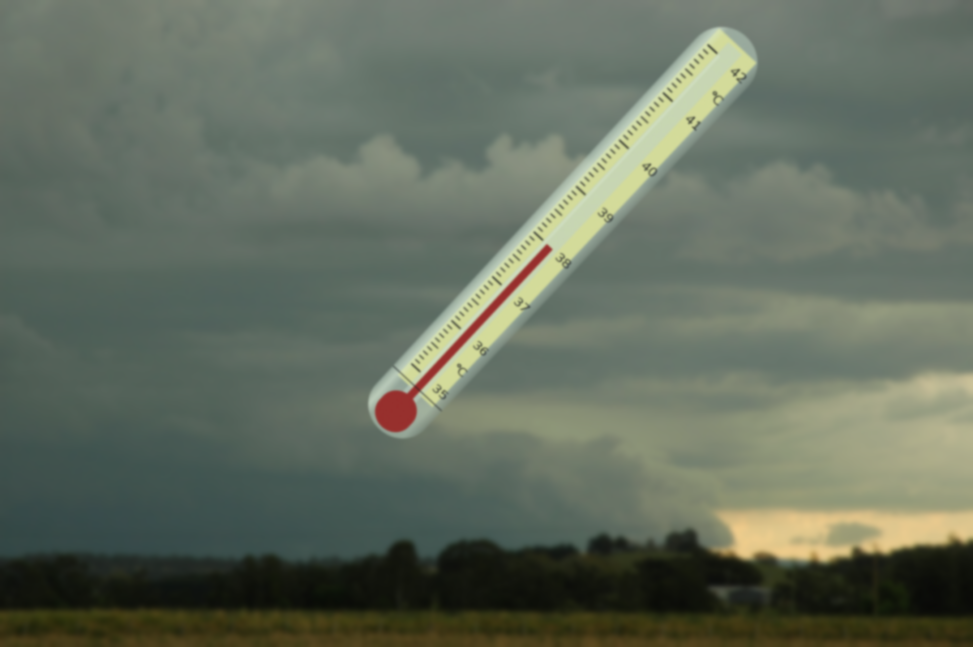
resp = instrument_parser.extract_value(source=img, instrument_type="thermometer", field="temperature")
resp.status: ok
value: 38 °C
